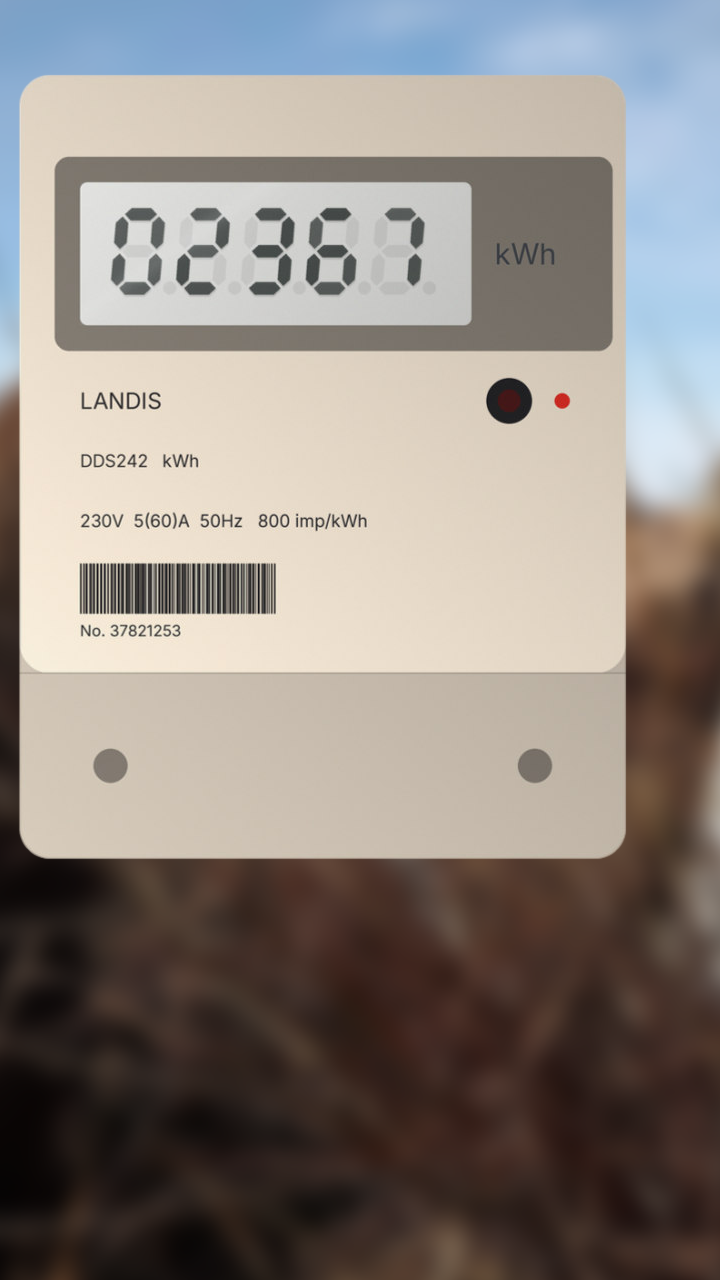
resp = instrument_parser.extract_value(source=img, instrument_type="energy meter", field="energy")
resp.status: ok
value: 2367 kWh
